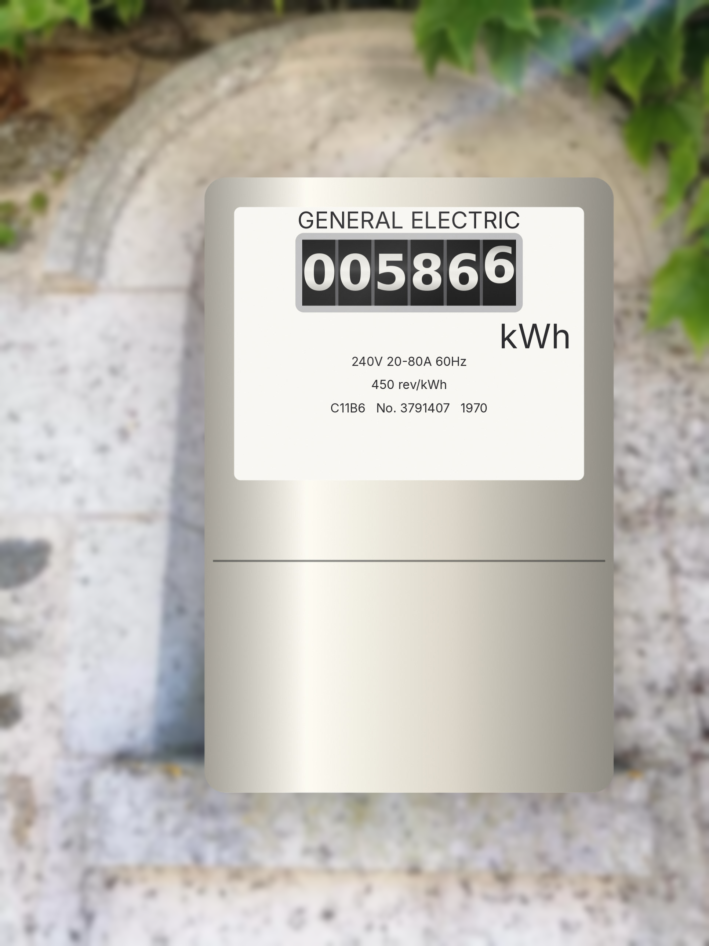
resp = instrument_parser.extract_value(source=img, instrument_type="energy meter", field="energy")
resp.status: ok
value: 5866 kWh
